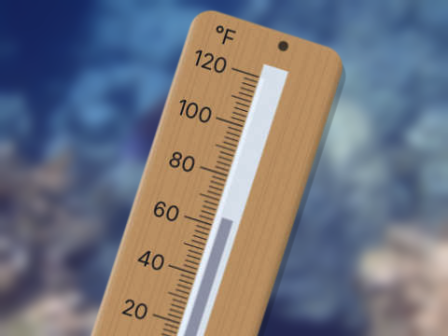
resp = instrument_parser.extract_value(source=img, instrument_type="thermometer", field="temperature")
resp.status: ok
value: 64 °F
